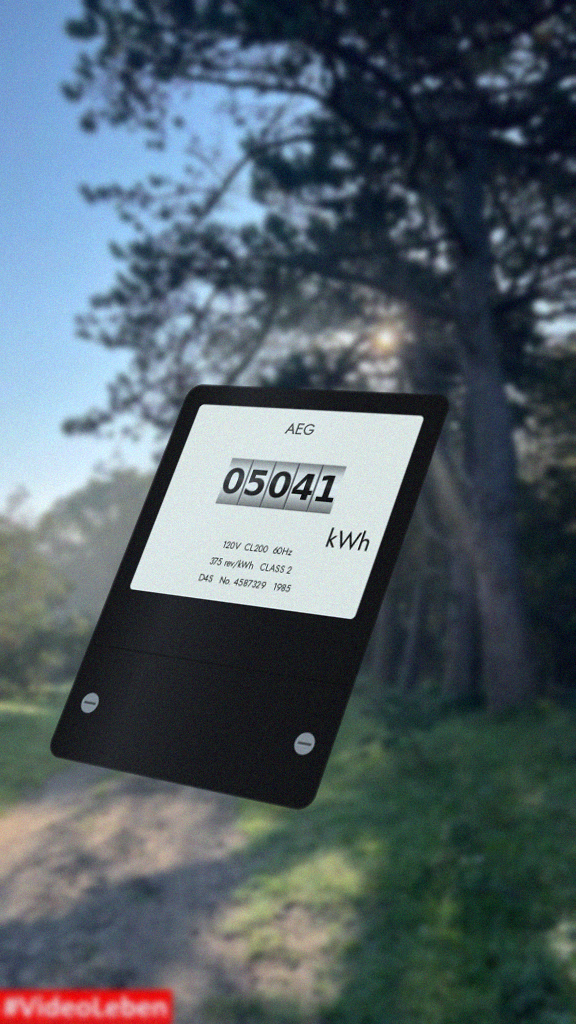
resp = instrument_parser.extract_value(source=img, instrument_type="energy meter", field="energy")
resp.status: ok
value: 5041 kWh
